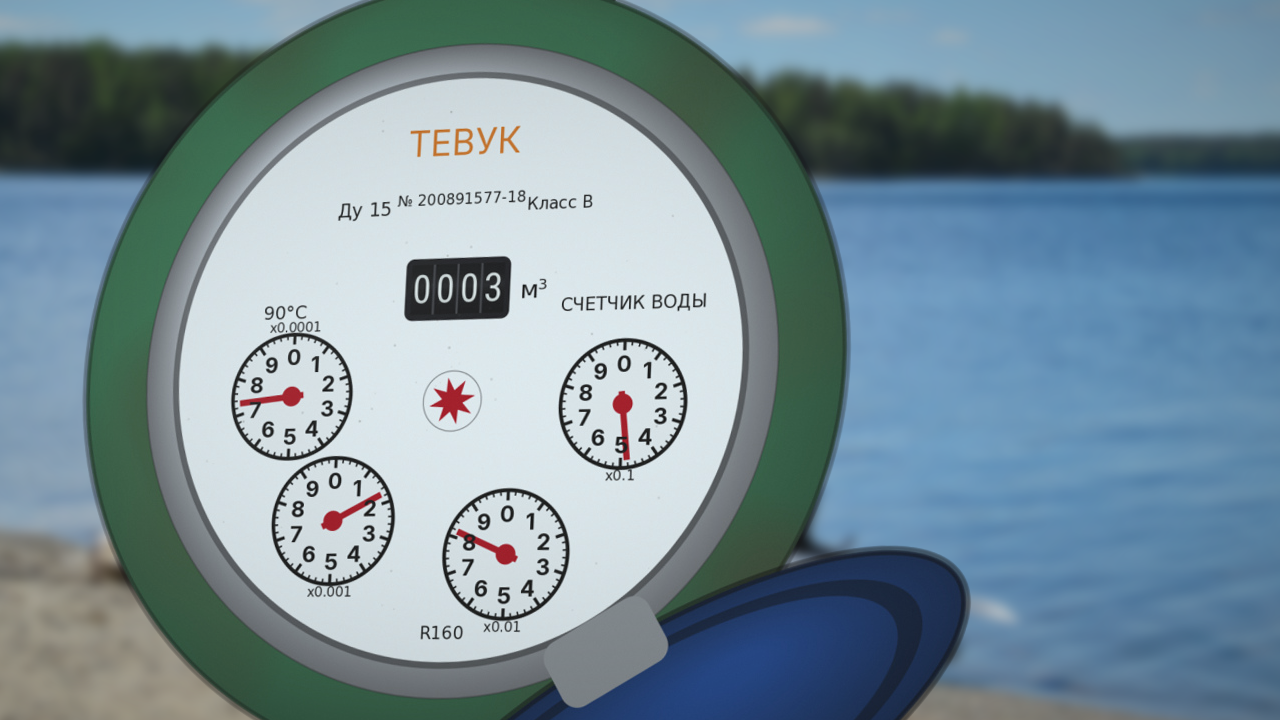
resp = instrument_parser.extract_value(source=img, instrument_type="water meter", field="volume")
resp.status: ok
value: 3.4817 m³
